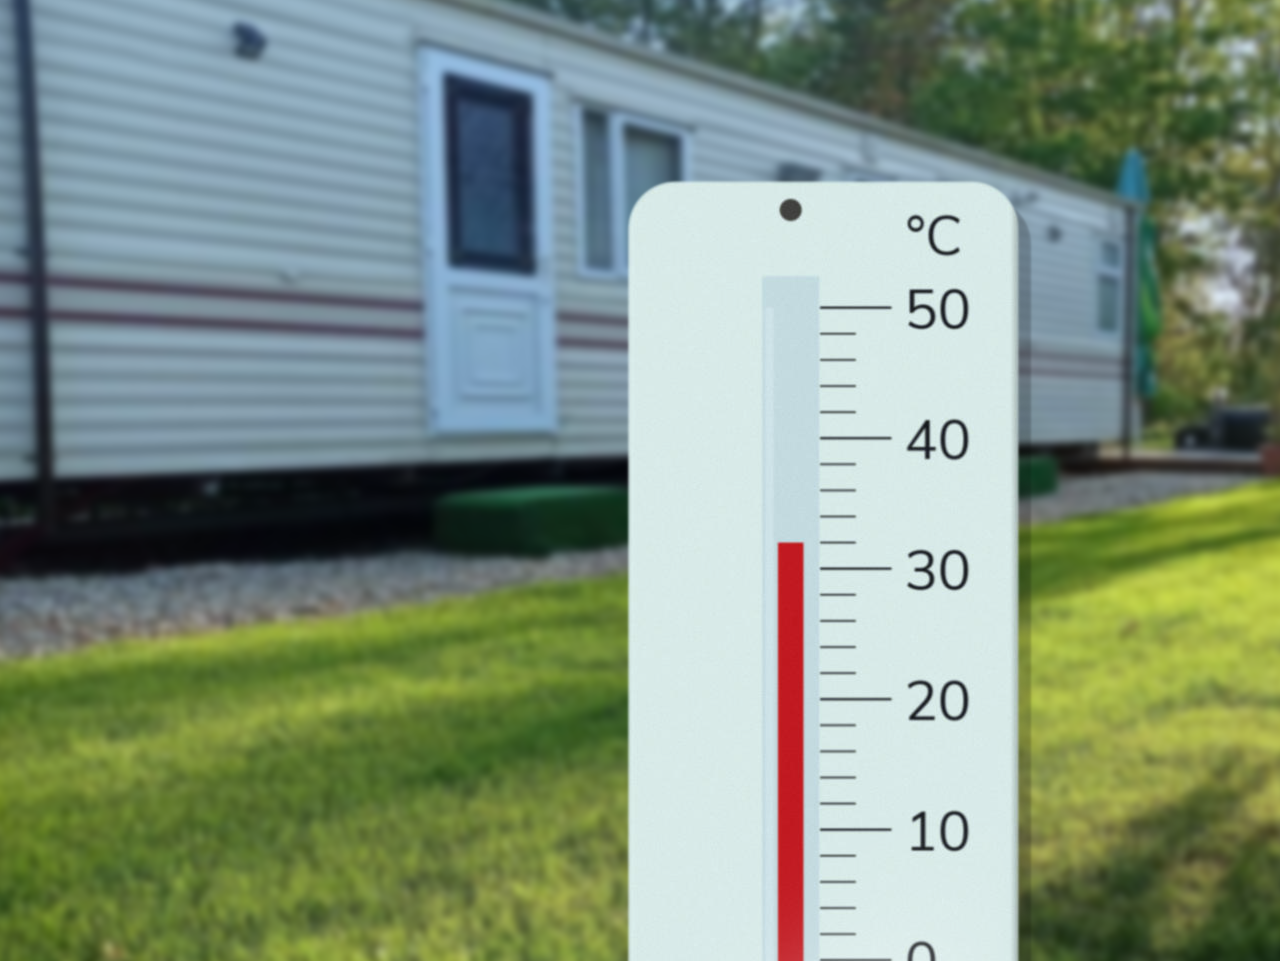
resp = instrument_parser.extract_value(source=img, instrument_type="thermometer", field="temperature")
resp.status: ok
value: 32 °C
